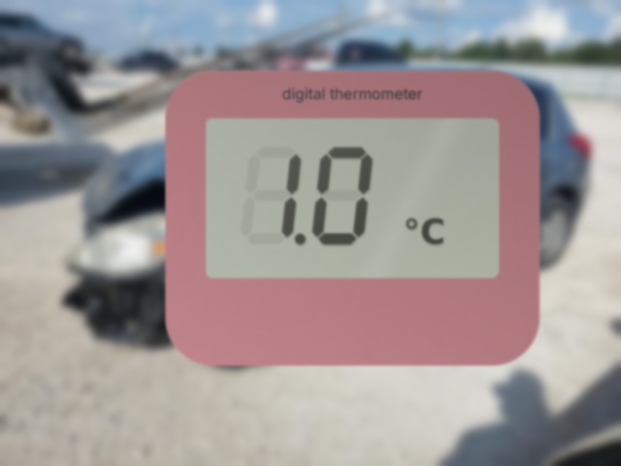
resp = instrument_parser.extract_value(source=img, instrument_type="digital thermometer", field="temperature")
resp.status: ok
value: 1.0 °C
